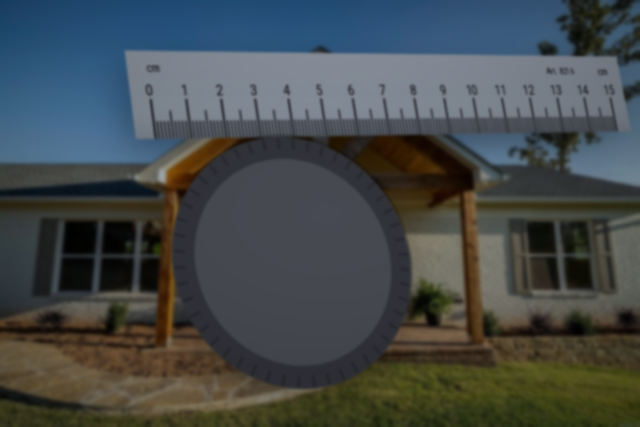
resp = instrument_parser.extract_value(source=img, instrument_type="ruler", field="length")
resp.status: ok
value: 7 cm
